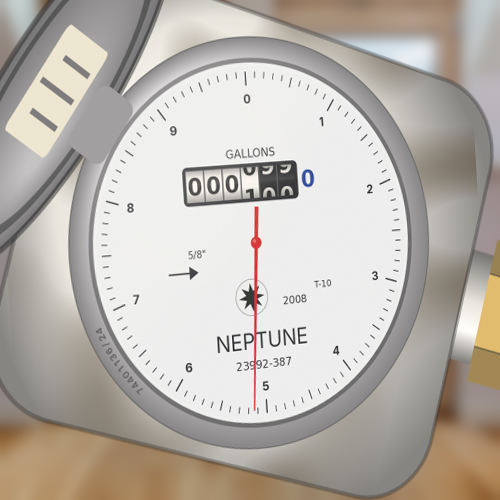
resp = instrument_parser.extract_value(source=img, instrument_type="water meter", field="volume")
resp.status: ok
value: 995.1 gal
